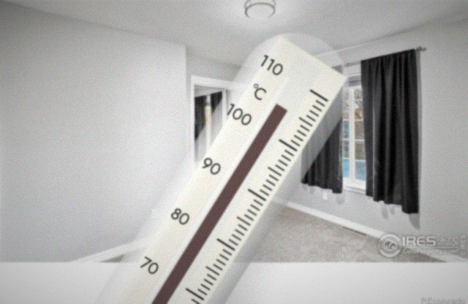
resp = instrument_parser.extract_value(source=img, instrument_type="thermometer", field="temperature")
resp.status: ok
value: 105 °C
